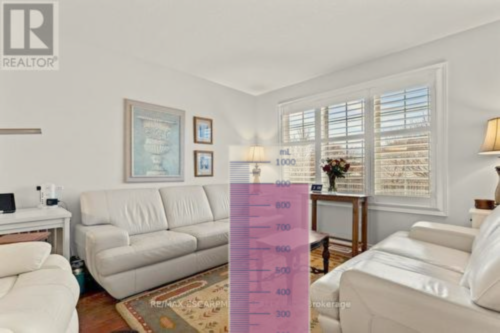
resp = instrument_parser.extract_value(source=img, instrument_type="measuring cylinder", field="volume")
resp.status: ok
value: 900 mL
